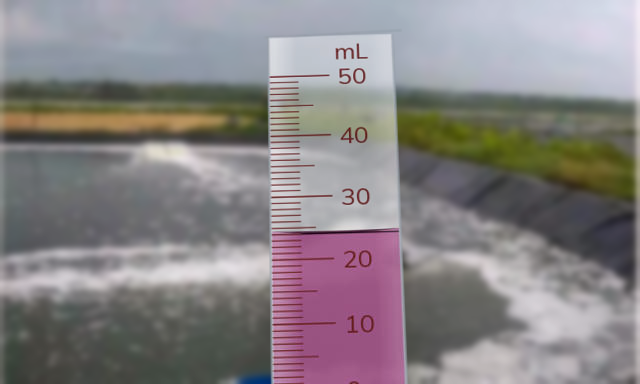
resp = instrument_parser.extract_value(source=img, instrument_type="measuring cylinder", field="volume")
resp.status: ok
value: 24 mL
